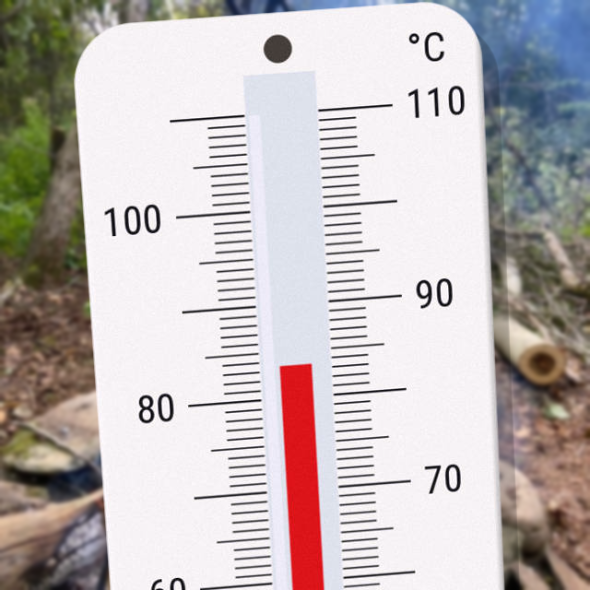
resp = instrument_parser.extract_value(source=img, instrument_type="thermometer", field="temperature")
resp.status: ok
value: 83.5 °C
